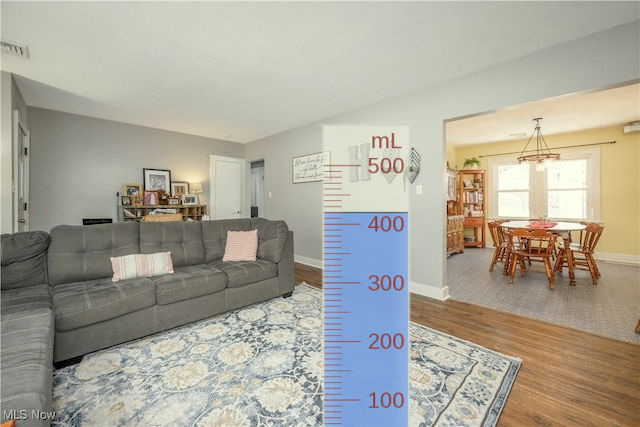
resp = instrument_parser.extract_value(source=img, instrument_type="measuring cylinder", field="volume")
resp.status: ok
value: 420 mL
